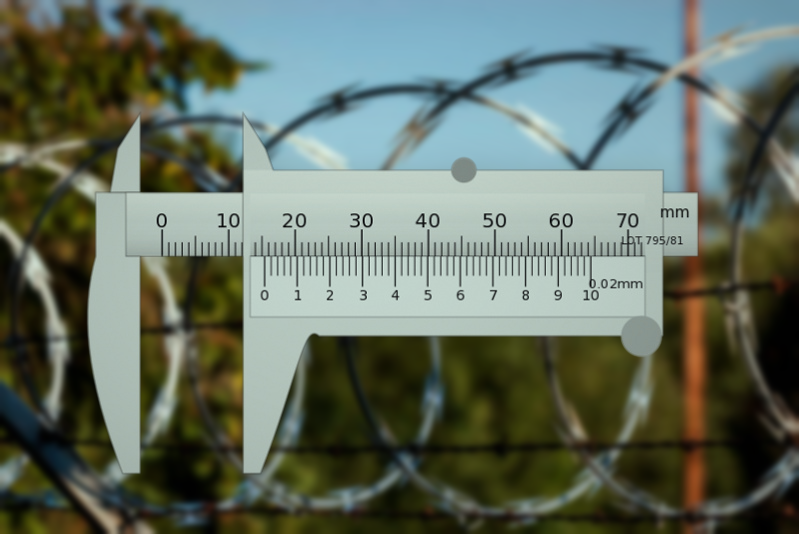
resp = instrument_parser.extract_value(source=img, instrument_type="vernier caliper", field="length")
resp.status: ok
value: 15.4 mm
